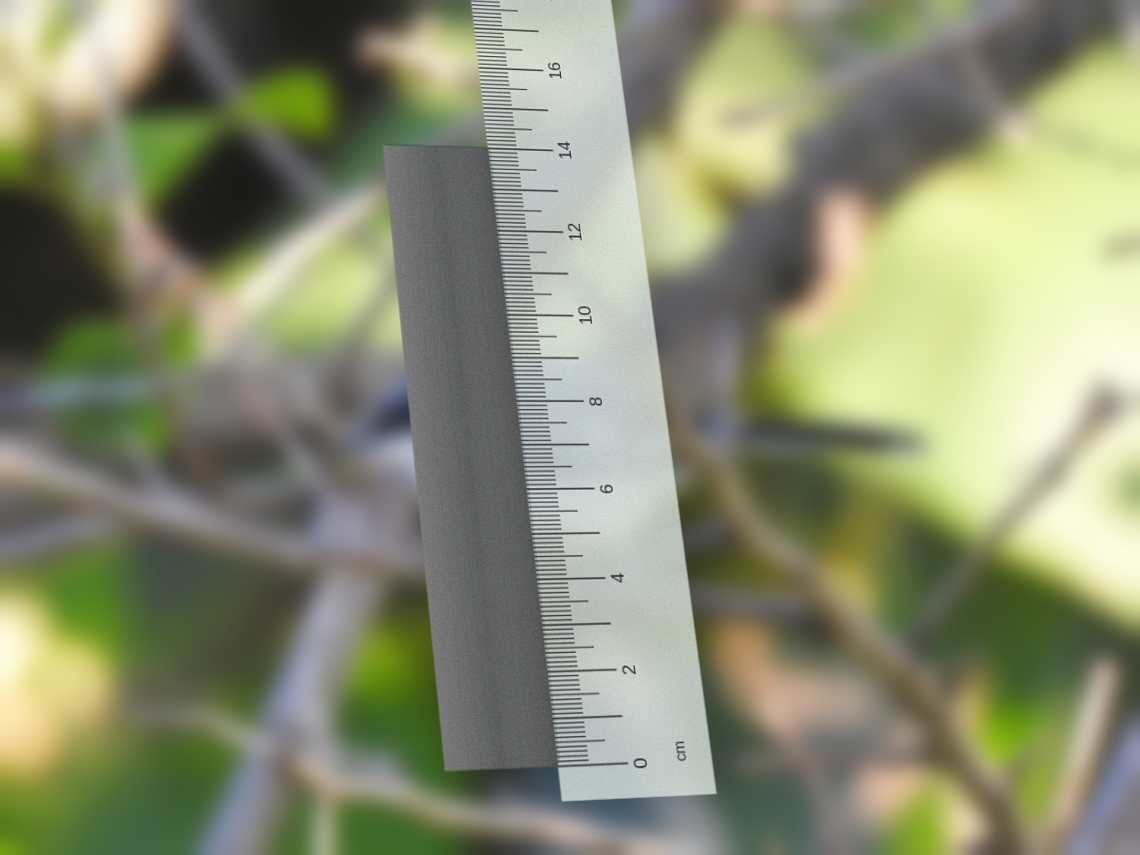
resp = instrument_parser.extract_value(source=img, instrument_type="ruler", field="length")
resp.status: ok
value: 14 cm
